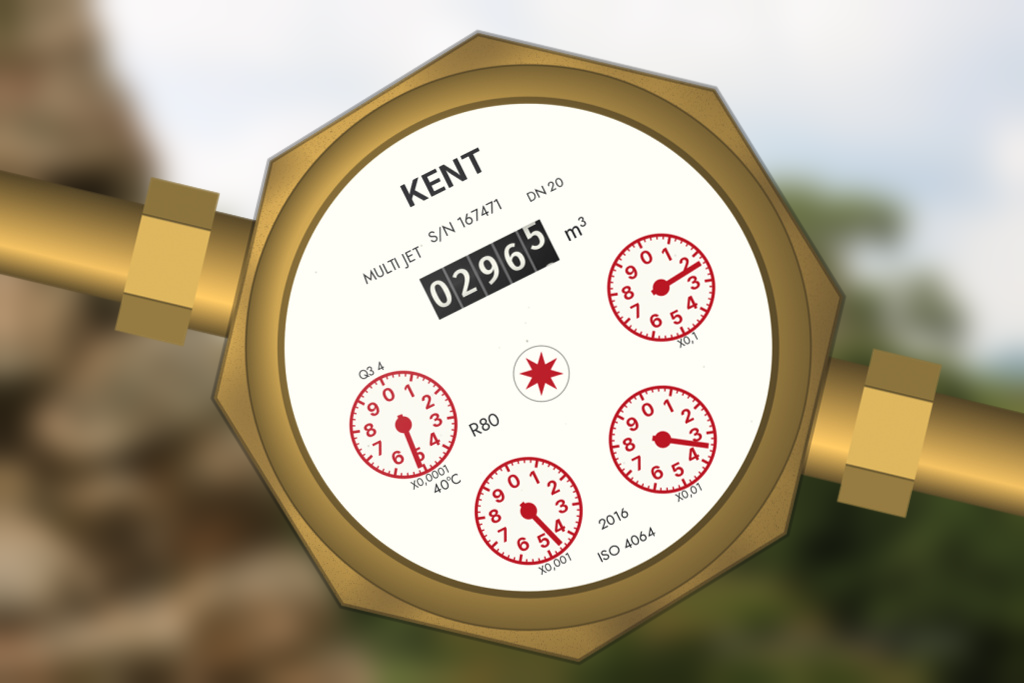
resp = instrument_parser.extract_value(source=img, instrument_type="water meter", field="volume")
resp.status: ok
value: 2965.2345 m³
